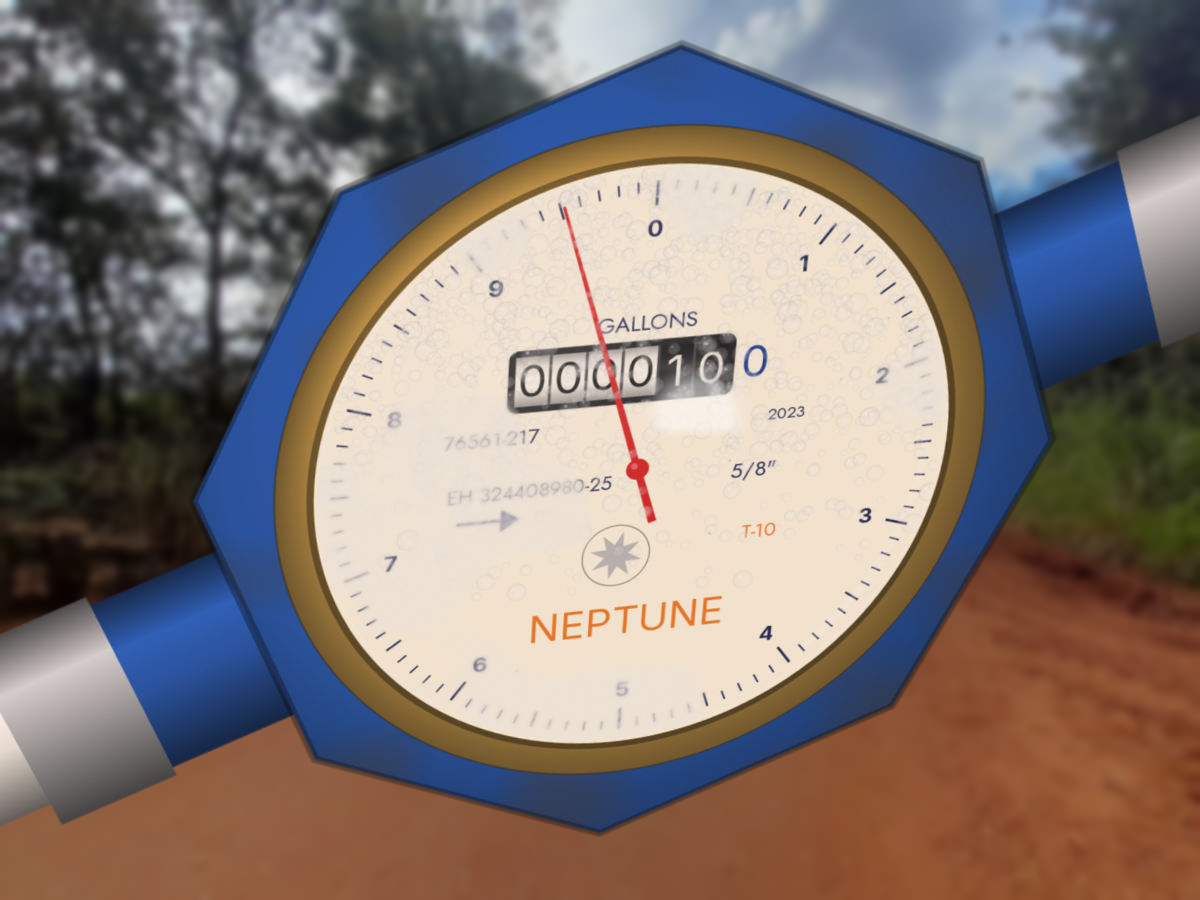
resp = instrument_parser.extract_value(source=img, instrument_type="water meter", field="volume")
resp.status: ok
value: 99.5 gal
